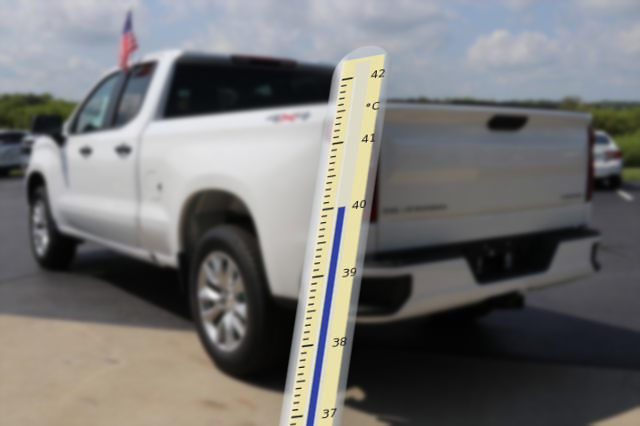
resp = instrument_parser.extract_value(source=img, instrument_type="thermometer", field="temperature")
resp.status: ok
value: 40 °C
